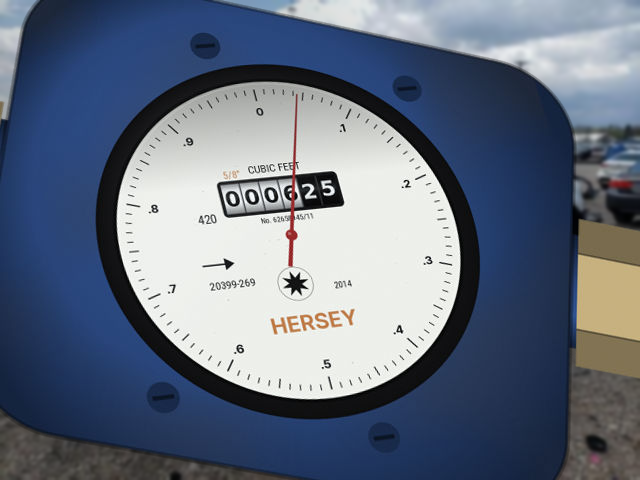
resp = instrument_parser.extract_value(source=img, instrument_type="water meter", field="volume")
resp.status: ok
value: 625.04 ft³
